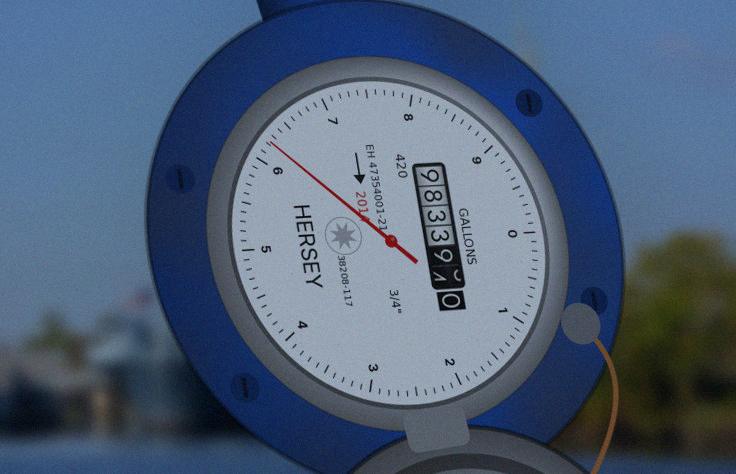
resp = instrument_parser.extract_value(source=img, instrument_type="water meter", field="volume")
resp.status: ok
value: 9833936.2 gal
